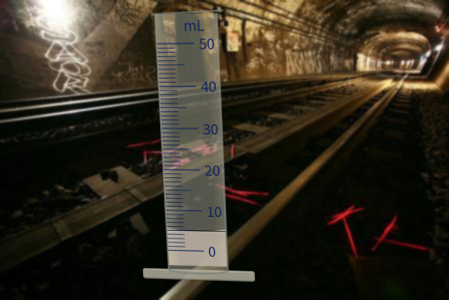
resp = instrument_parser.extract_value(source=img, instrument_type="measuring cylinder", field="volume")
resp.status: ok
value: 5 mL
